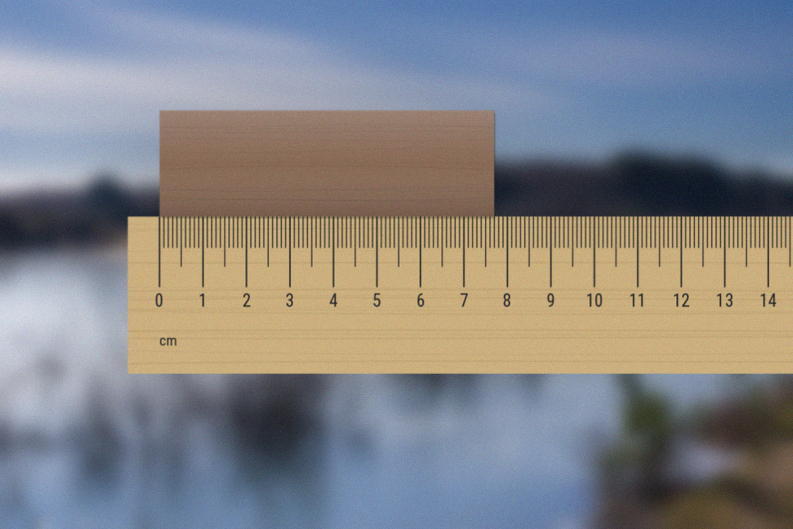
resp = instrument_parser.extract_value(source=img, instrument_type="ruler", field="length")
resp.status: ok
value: 7.7 cm
